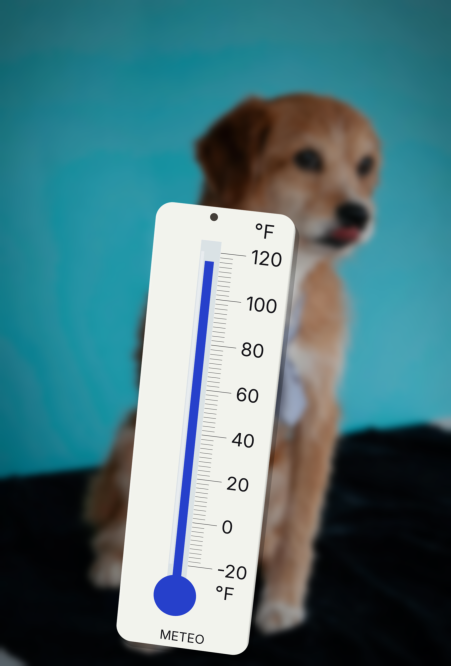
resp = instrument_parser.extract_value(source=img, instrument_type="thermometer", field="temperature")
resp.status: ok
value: 116 °F
